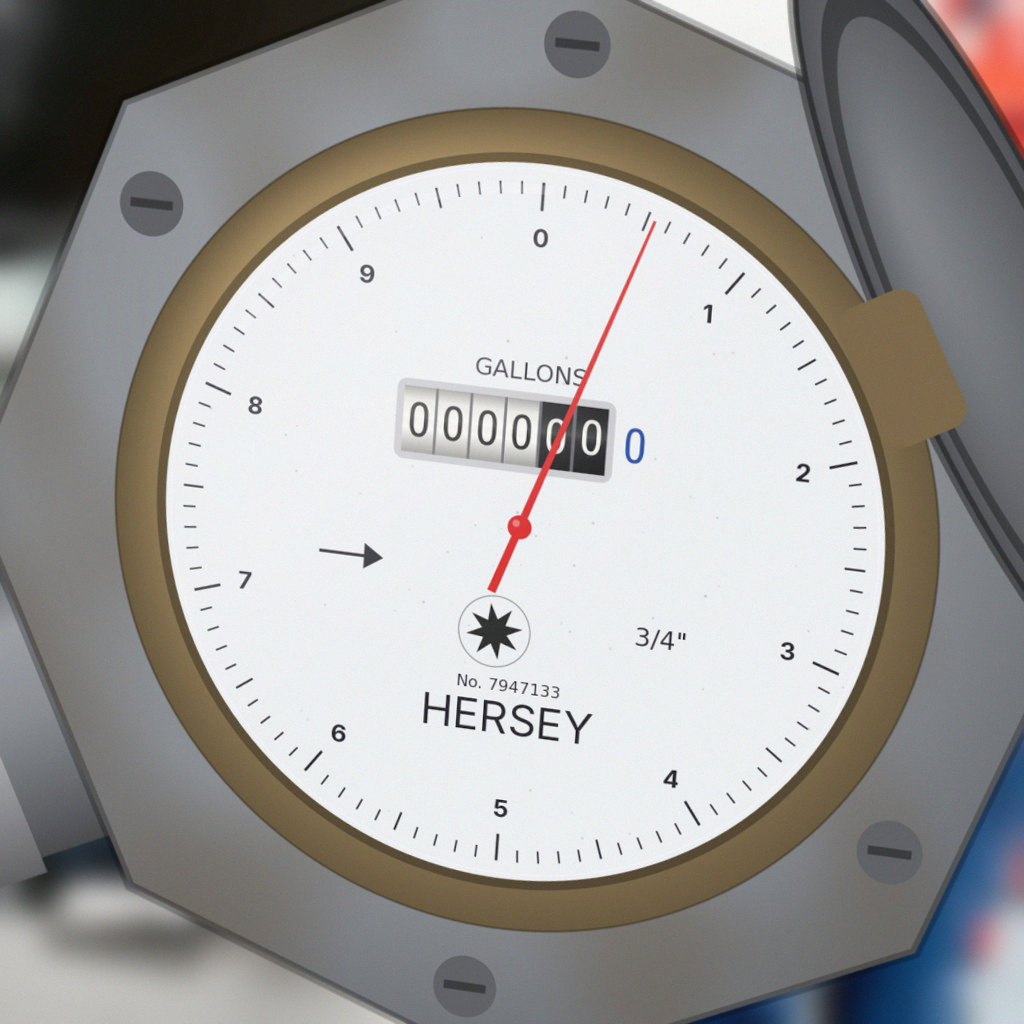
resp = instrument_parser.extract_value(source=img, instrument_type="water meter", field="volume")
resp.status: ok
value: 0.5 gal
